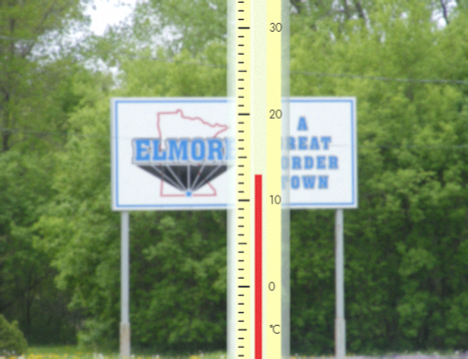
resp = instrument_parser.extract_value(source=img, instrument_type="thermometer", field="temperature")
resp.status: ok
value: 13 °C
